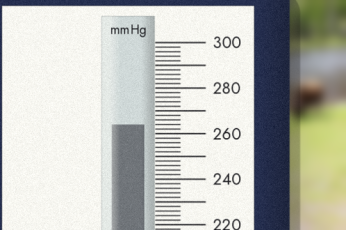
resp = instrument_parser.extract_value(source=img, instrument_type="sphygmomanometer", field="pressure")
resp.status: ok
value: 264 mmHg
